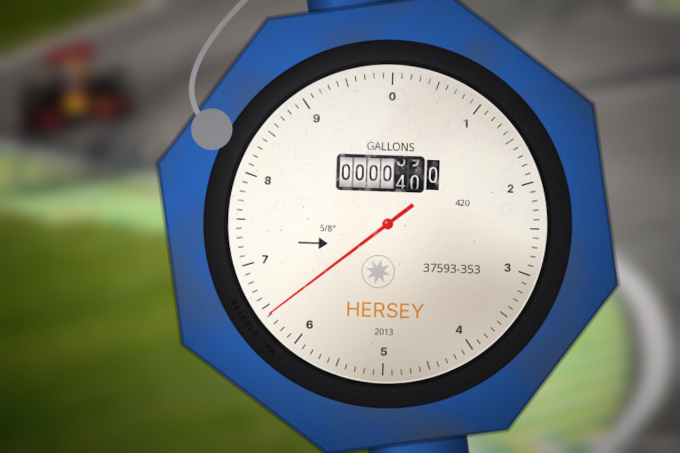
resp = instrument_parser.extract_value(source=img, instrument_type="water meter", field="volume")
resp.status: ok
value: 396.4 gal
